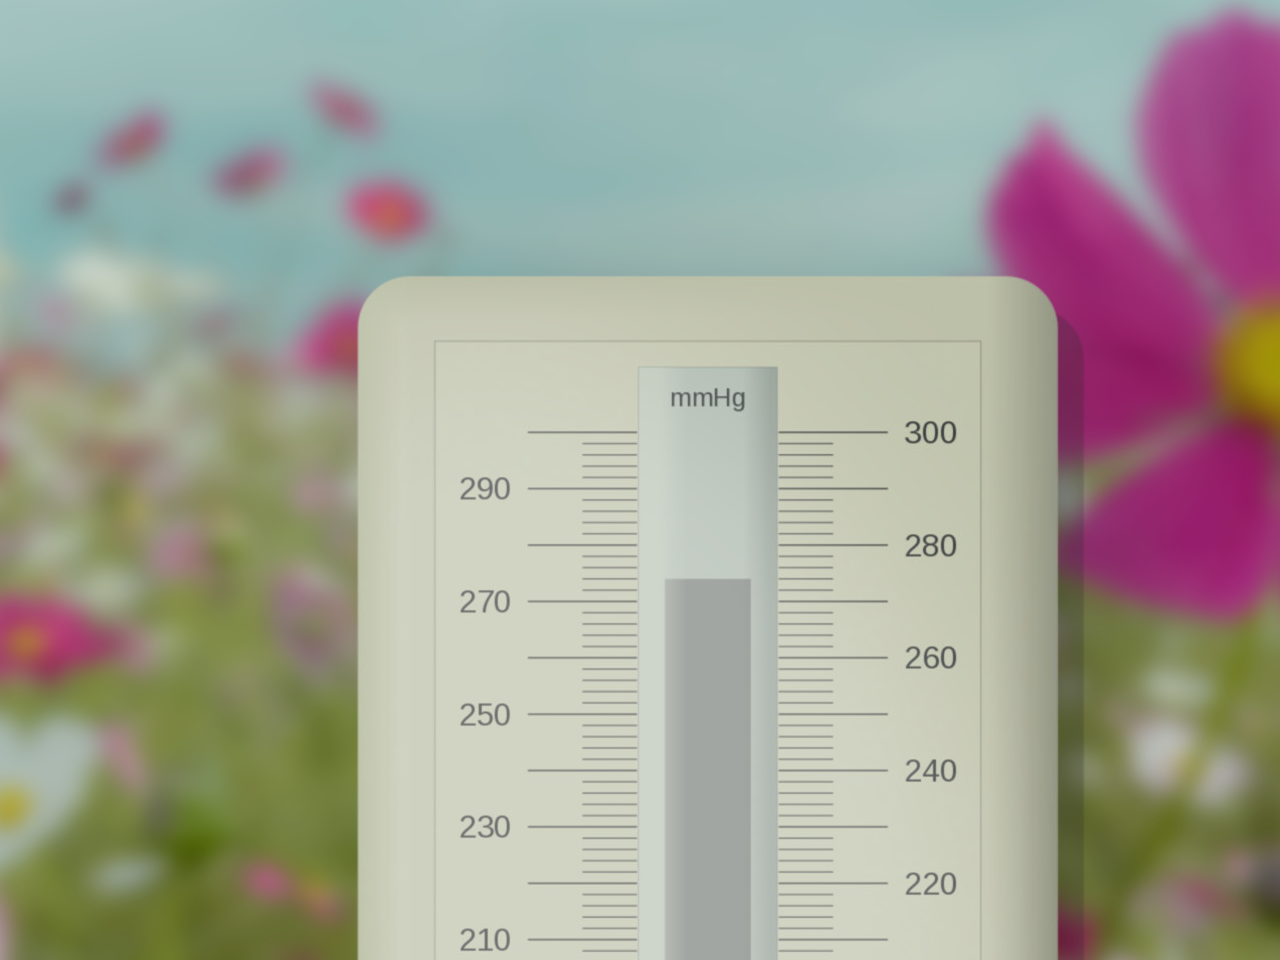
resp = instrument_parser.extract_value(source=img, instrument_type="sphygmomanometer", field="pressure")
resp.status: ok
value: 274 mmHg
